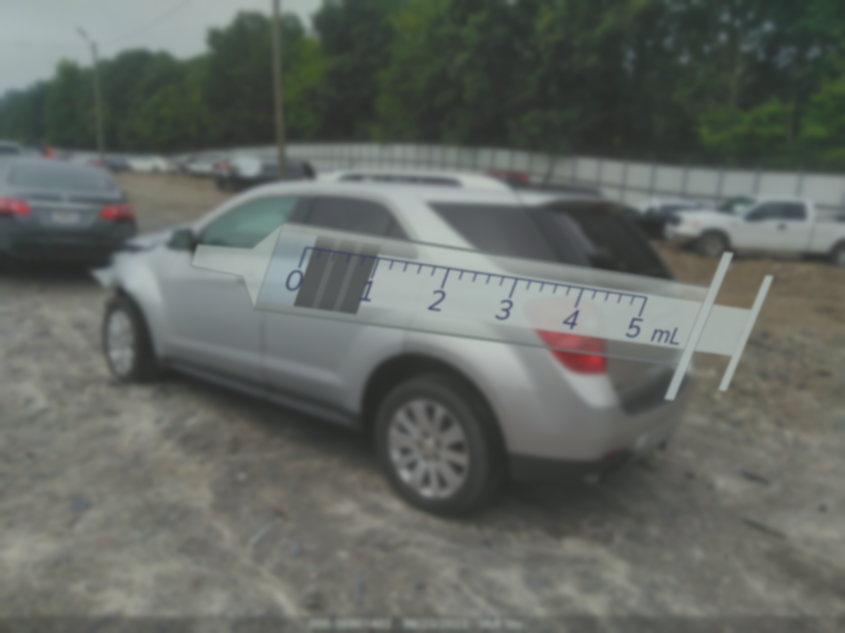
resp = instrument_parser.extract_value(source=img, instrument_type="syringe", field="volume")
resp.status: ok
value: 0.1 mL
